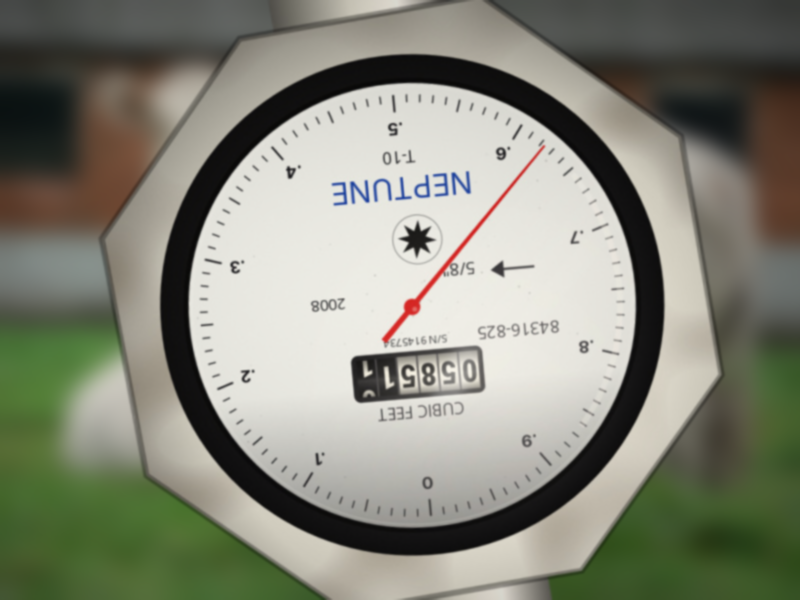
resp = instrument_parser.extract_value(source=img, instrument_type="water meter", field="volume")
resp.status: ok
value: 58510.62 ft³
